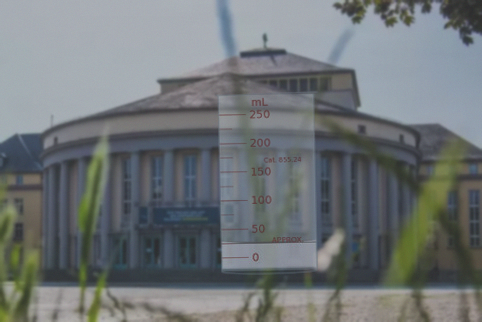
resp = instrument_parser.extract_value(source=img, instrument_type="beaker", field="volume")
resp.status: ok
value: 25 mL
